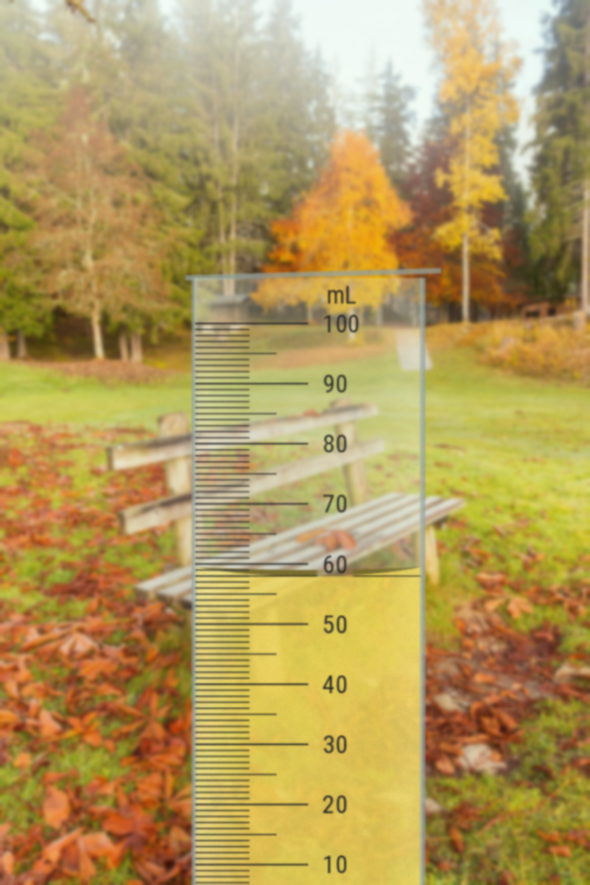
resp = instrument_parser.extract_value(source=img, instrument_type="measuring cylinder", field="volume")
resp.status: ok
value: 58 mL
